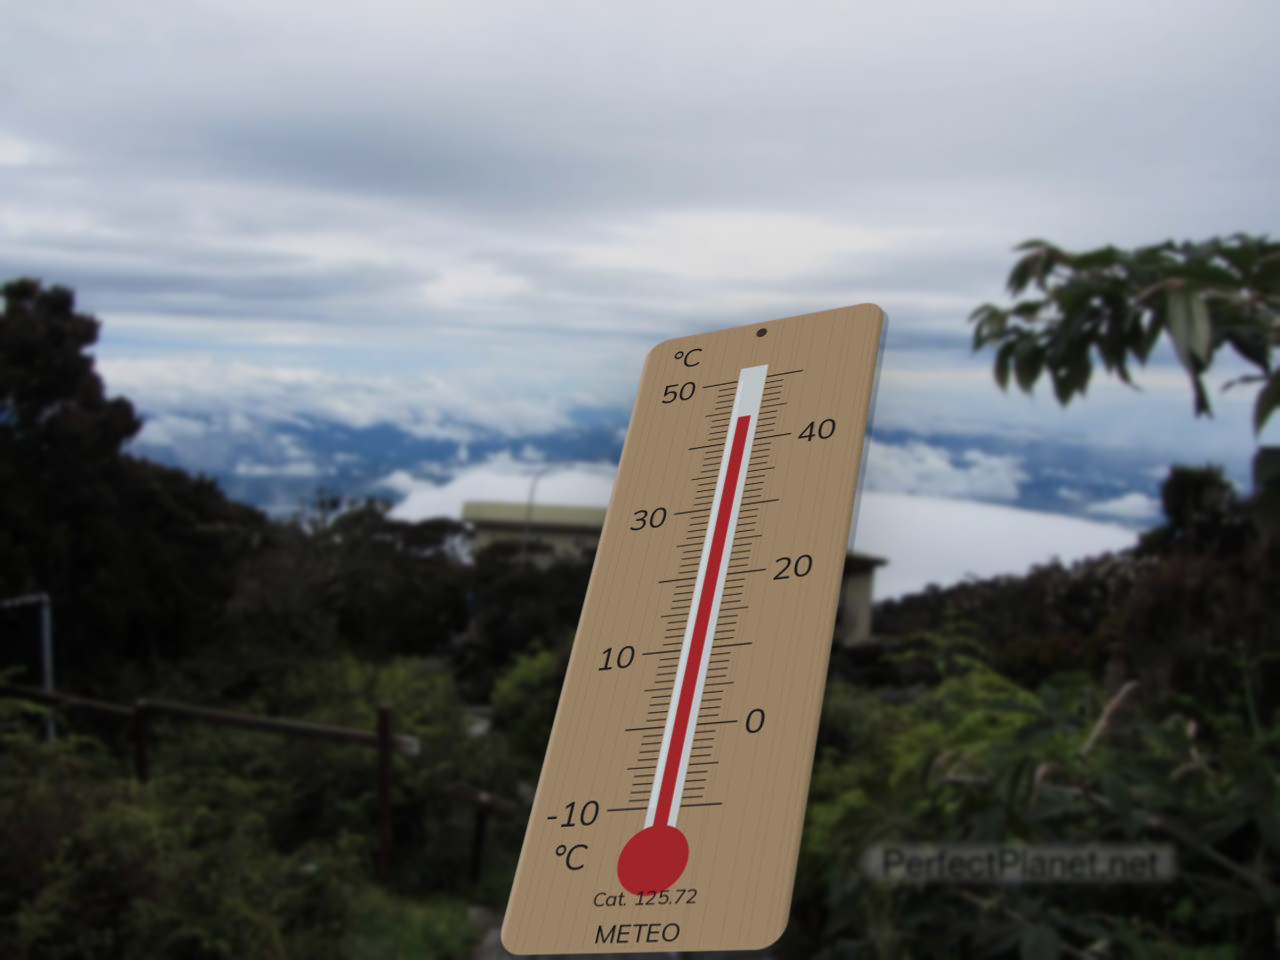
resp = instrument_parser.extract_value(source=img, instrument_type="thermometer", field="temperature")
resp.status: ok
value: 44 °C
